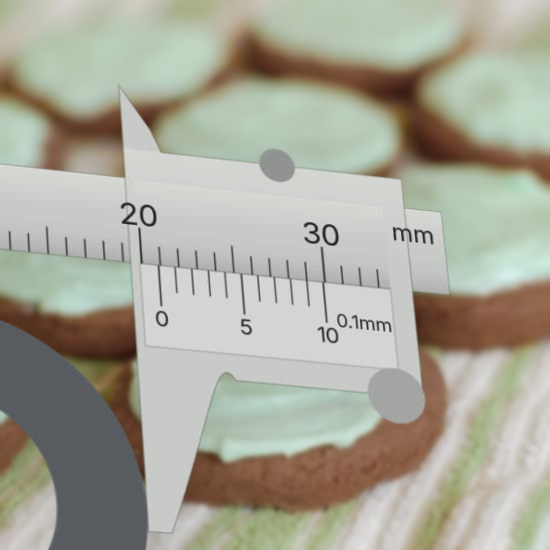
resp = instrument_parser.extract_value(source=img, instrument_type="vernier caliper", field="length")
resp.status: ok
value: 20.9 mm
